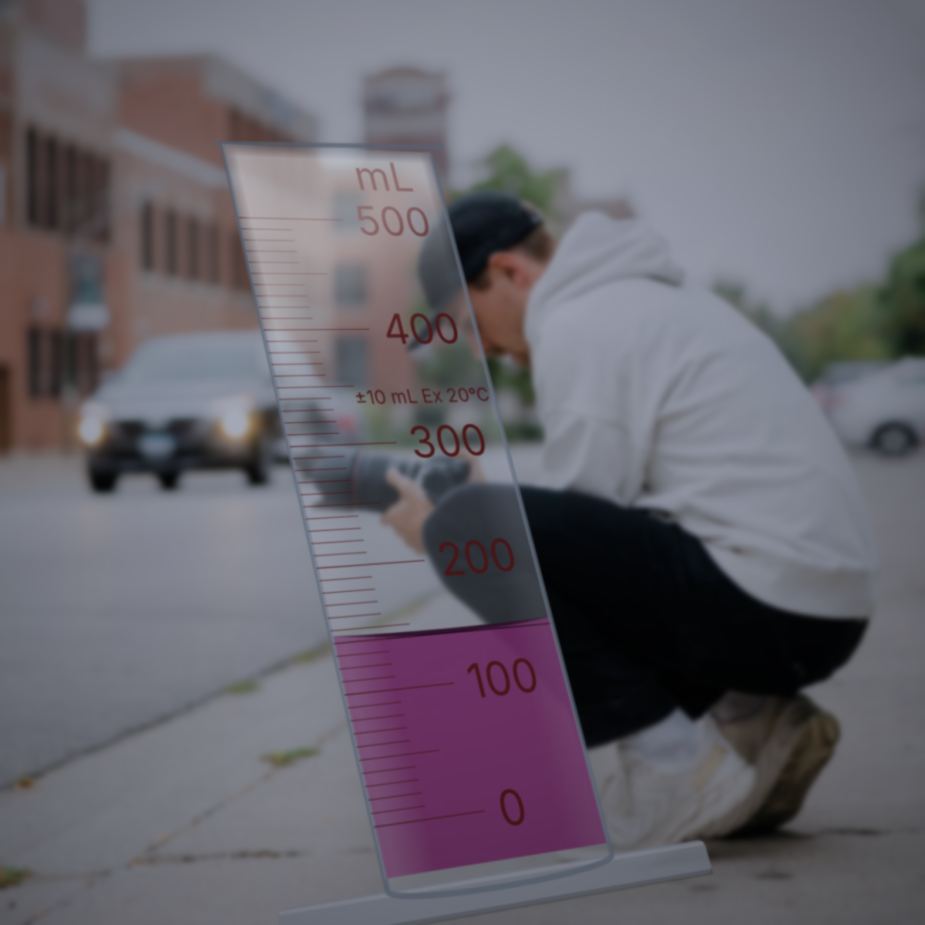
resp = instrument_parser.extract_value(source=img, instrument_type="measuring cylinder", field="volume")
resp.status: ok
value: 140 mL
